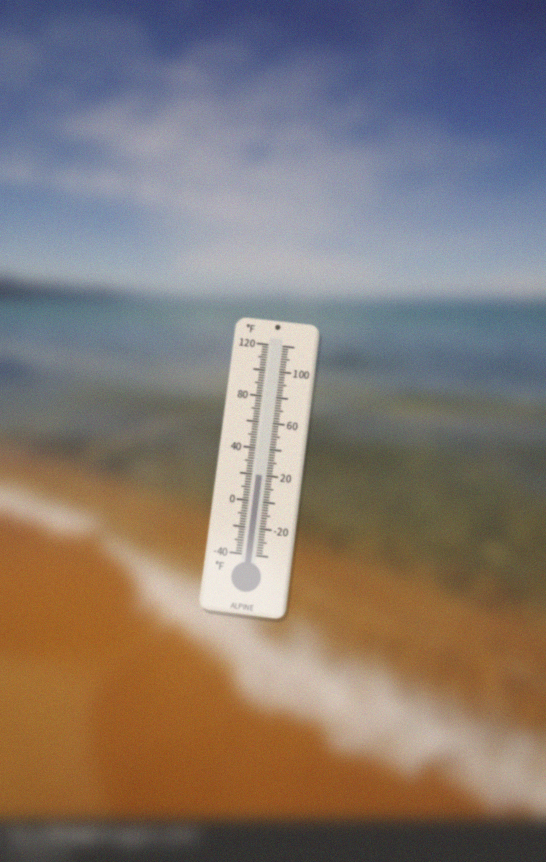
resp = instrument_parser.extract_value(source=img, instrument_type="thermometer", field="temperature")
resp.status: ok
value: 20 °F
